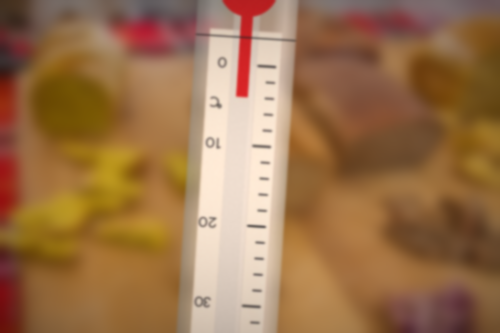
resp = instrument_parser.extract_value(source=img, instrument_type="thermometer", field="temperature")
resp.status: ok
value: 4 °C
